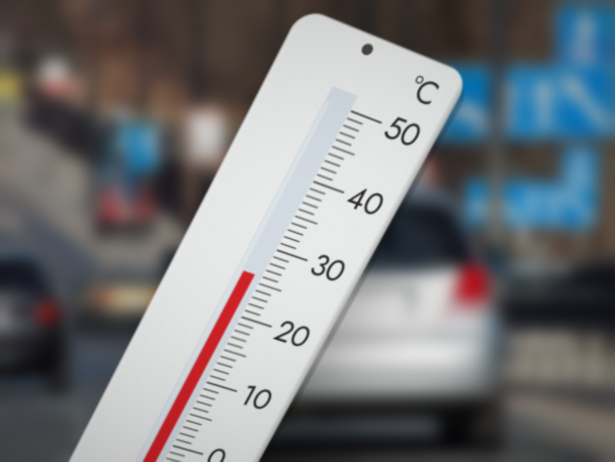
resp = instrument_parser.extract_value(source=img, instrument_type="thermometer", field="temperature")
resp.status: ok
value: 26 °C
